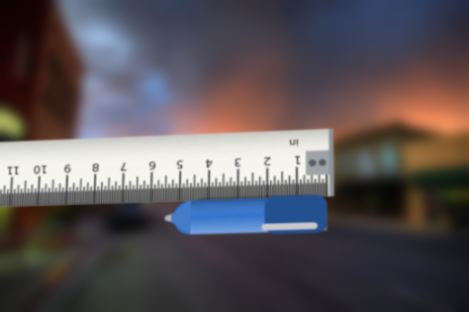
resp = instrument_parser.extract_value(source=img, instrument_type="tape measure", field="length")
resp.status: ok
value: 5.5 in
